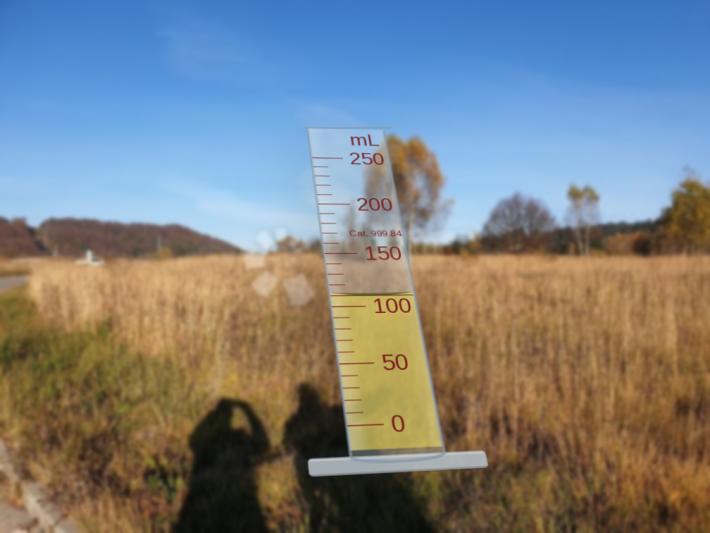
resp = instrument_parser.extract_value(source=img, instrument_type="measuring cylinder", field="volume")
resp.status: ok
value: 110 mL
